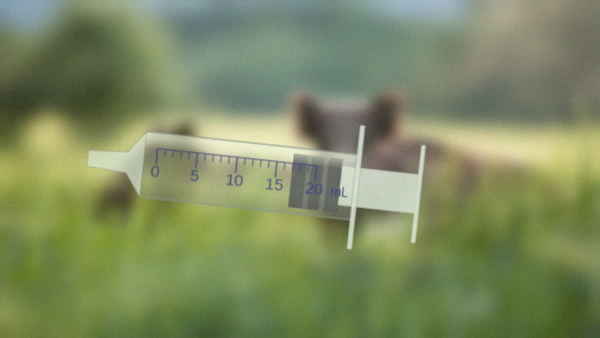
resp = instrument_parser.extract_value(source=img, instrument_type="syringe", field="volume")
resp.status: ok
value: 17 mL
